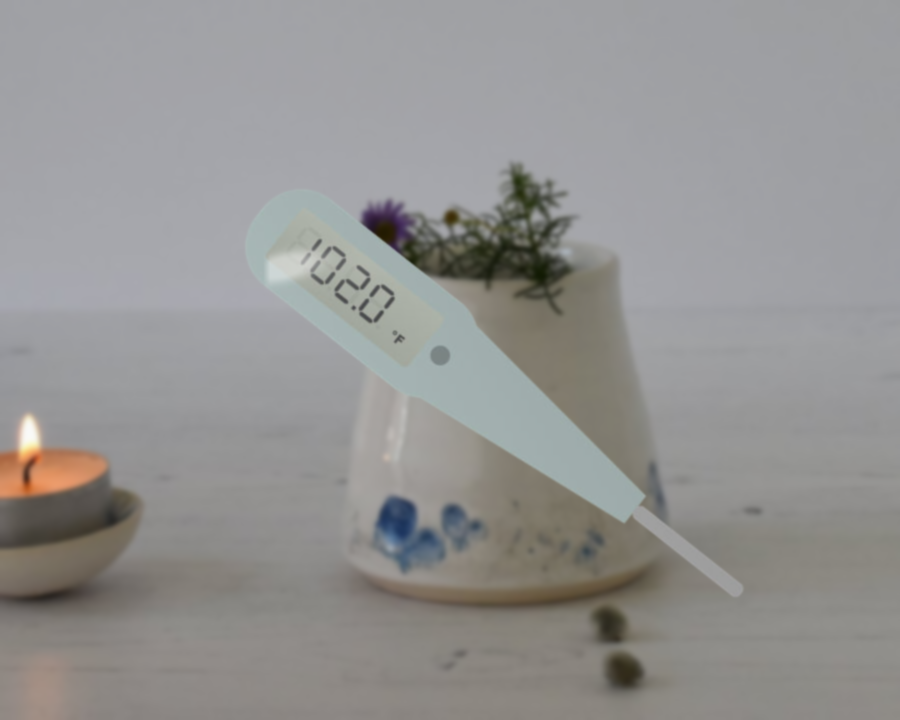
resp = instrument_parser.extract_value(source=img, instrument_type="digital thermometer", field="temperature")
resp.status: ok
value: 102.0 °F
